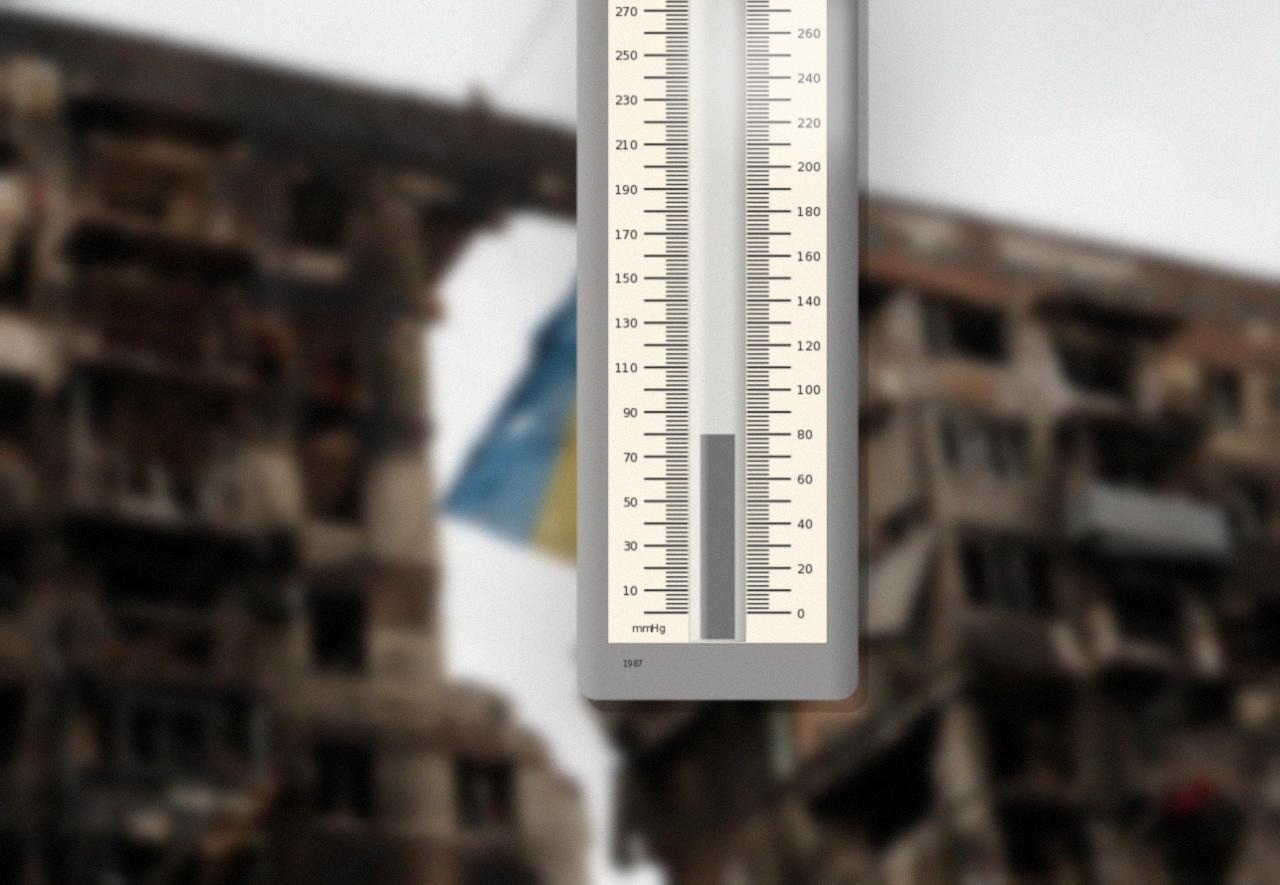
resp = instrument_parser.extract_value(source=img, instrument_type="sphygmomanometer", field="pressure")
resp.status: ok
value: 80 mmHg
